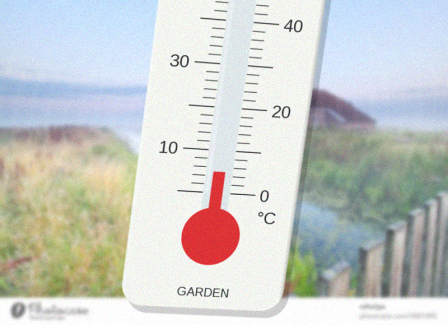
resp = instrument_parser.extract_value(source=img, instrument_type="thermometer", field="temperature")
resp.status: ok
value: 5 °C
